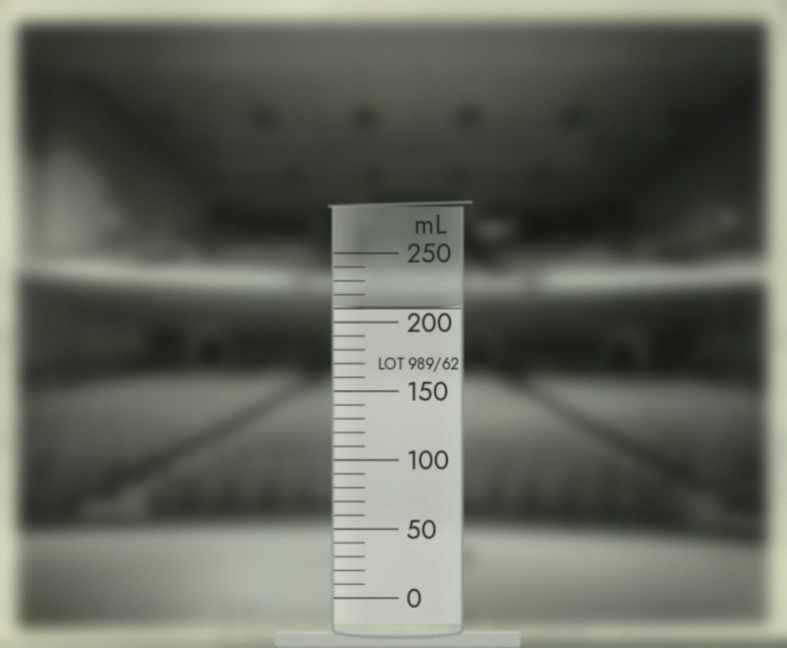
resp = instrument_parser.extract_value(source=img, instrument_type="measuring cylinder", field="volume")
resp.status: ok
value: 210 mL
